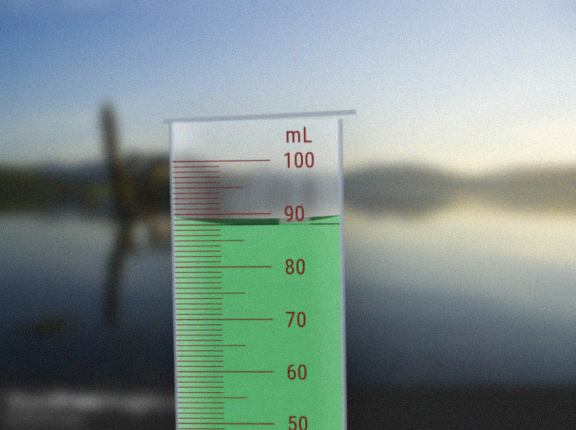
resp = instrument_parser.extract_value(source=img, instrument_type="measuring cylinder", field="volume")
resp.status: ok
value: 88 mL
